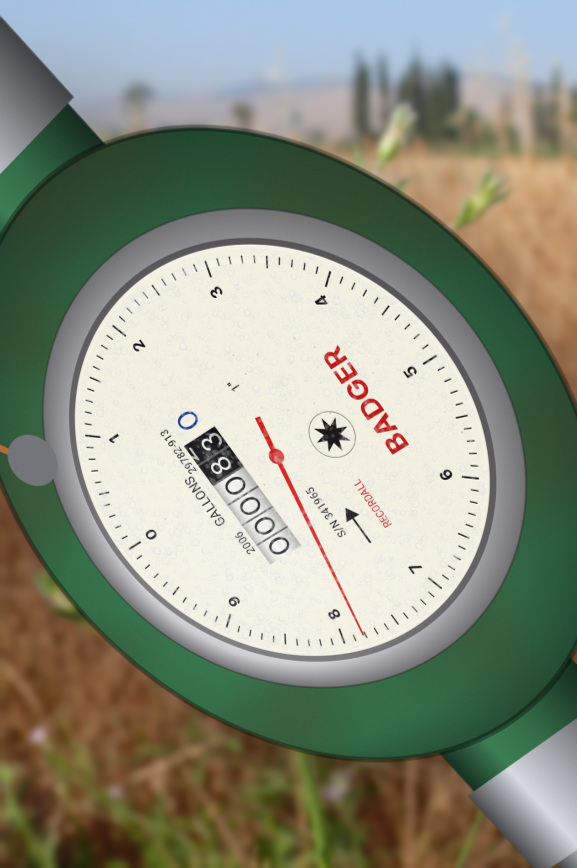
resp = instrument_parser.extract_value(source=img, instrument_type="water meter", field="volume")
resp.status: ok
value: 827.8 gal
